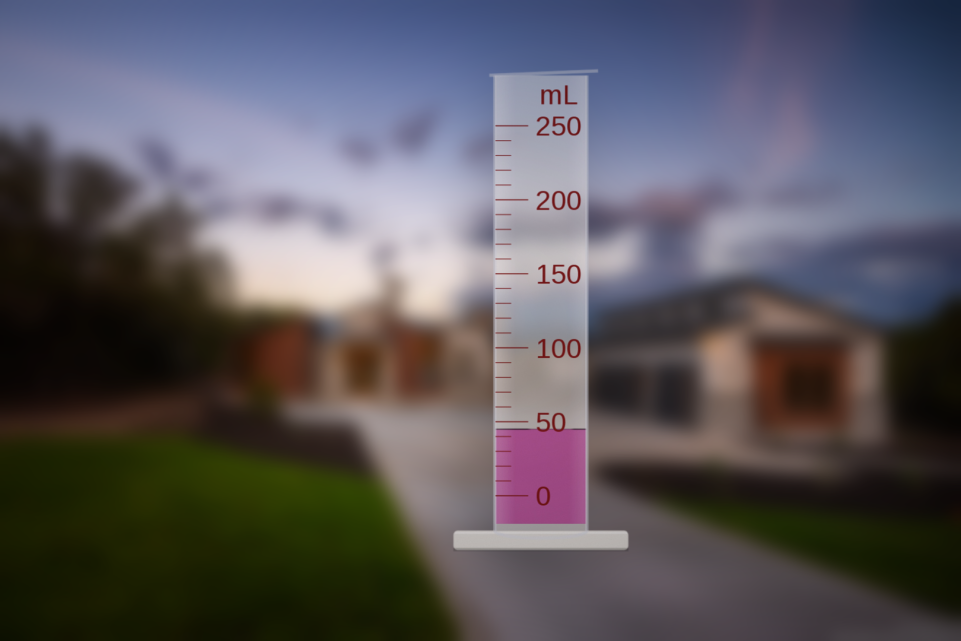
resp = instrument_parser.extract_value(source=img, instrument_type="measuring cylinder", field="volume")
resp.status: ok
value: 45 mL
